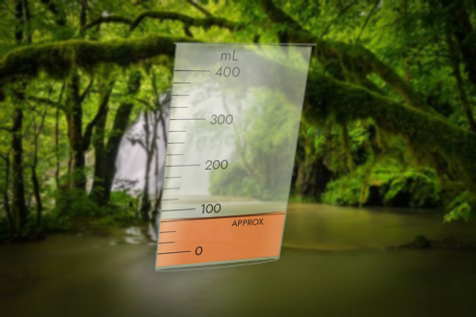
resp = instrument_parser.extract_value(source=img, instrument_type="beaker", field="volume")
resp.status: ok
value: 75 mL
